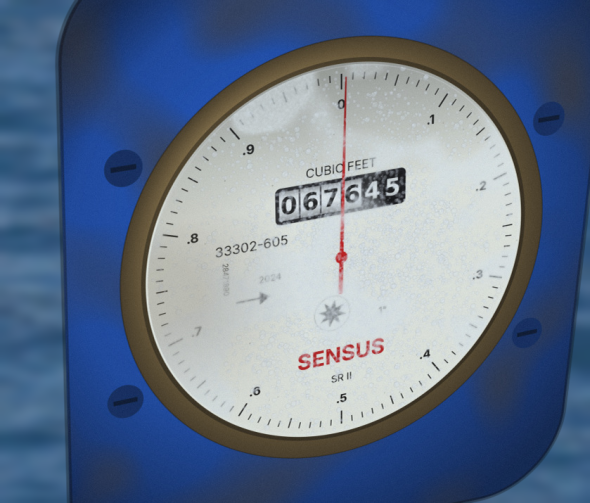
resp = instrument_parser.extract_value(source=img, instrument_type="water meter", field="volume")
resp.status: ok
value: 67645.00 ft³
